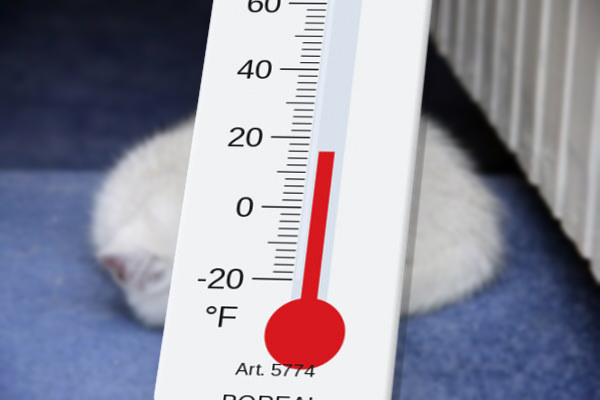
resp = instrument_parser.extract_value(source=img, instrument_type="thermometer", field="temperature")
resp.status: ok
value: 16 °F
